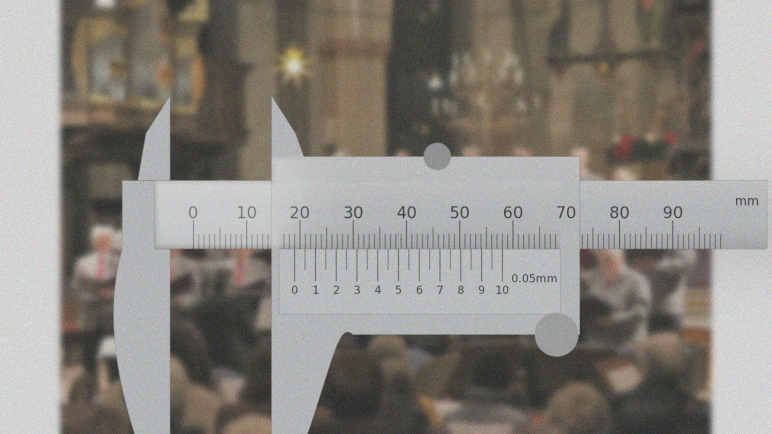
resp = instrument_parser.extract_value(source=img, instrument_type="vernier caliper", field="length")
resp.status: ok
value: 19.0 mm
